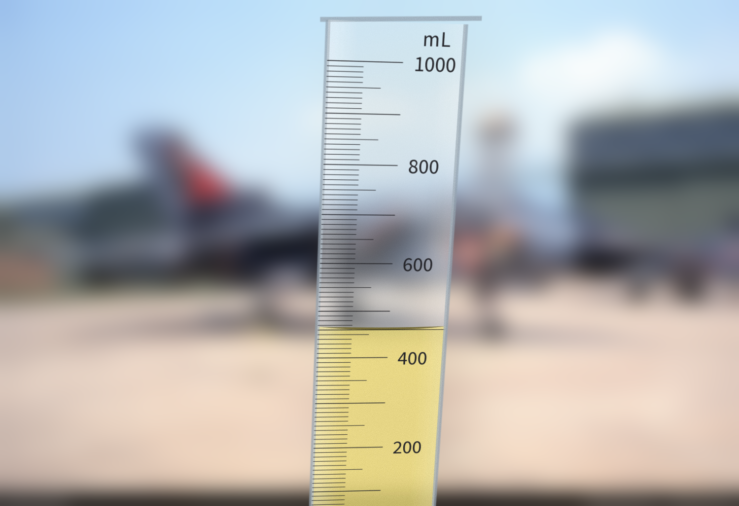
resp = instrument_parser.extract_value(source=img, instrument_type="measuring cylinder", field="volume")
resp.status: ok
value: 460 mL
